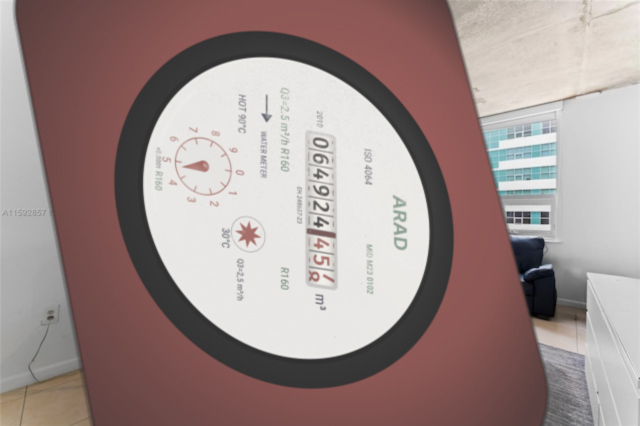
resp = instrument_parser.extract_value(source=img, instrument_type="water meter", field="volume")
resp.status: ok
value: 64924.4574 m³
